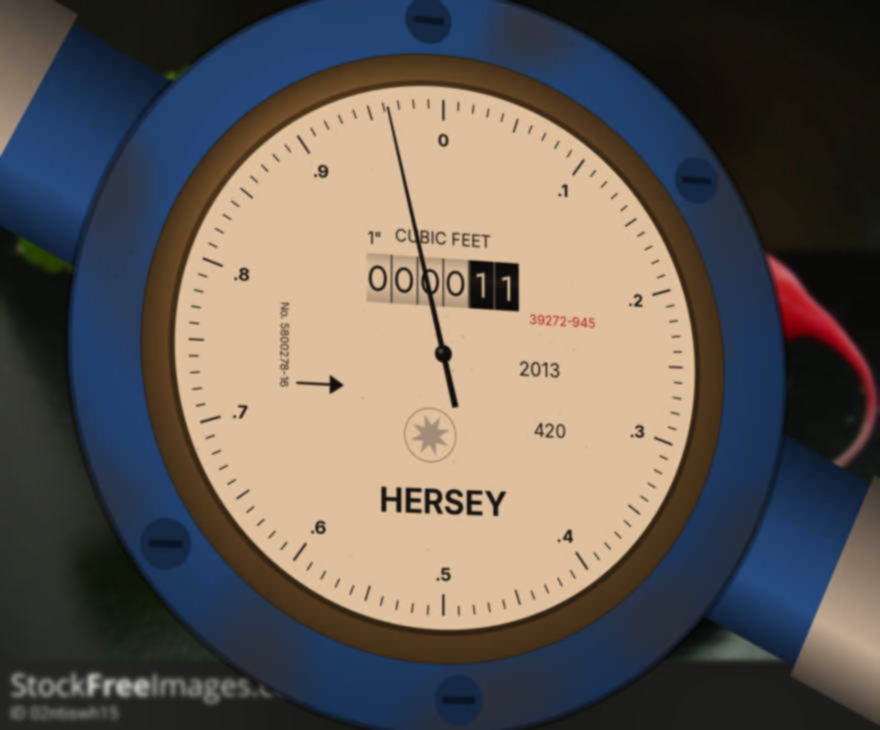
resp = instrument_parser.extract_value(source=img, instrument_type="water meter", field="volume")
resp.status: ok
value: 10.96 ft³
